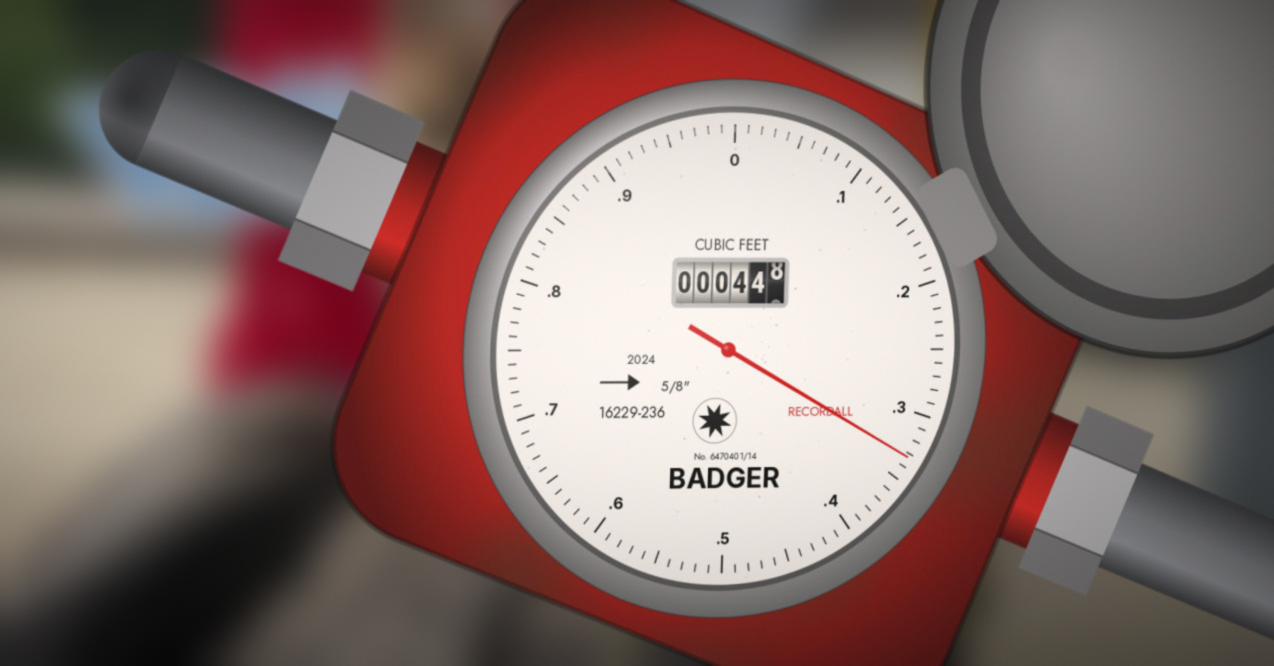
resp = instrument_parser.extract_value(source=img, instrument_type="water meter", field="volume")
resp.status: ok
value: 448.33 ft³
